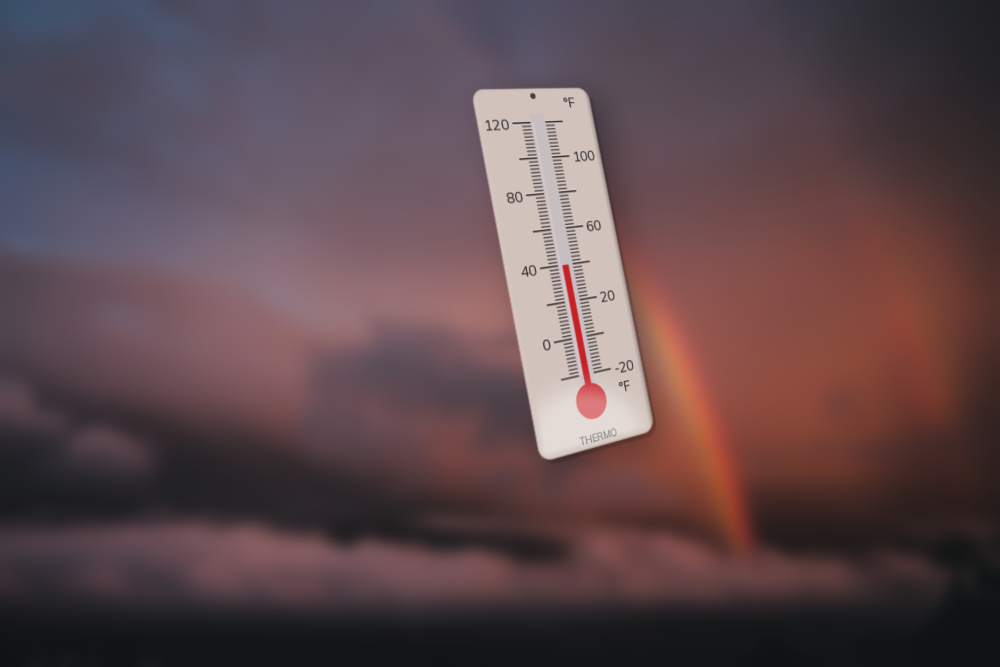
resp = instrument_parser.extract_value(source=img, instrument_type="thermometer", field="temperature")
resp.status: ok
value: 40 °F
